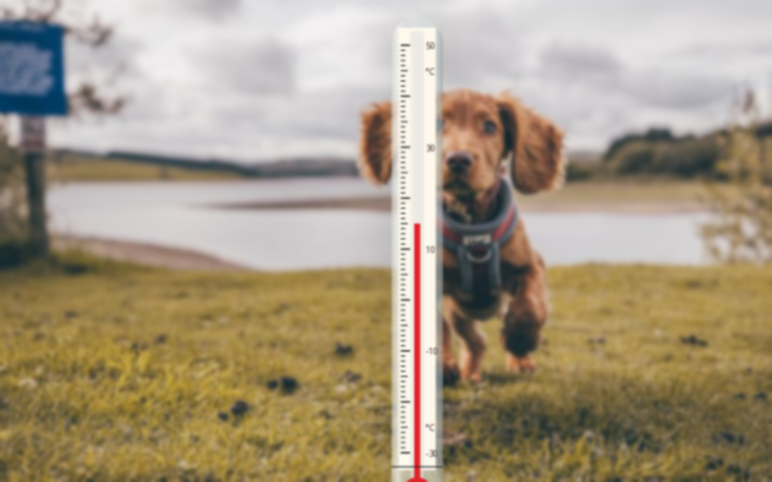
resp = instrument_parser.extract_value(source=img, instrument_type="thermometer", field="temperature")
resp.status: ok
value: 15 °C
